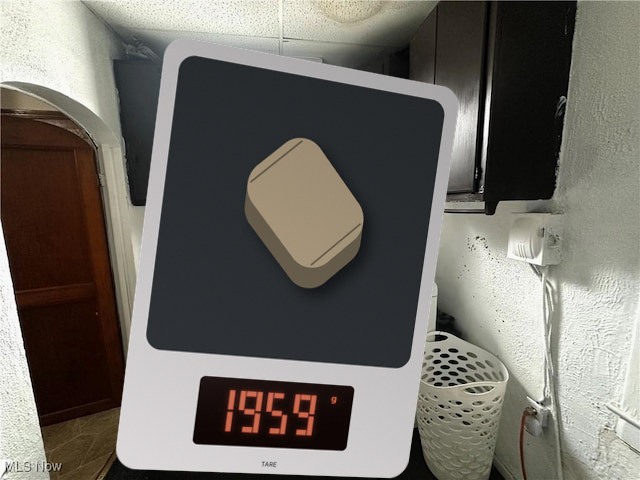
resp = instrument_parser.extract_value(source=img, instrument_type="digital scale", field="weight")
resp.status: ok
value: 1959 g
